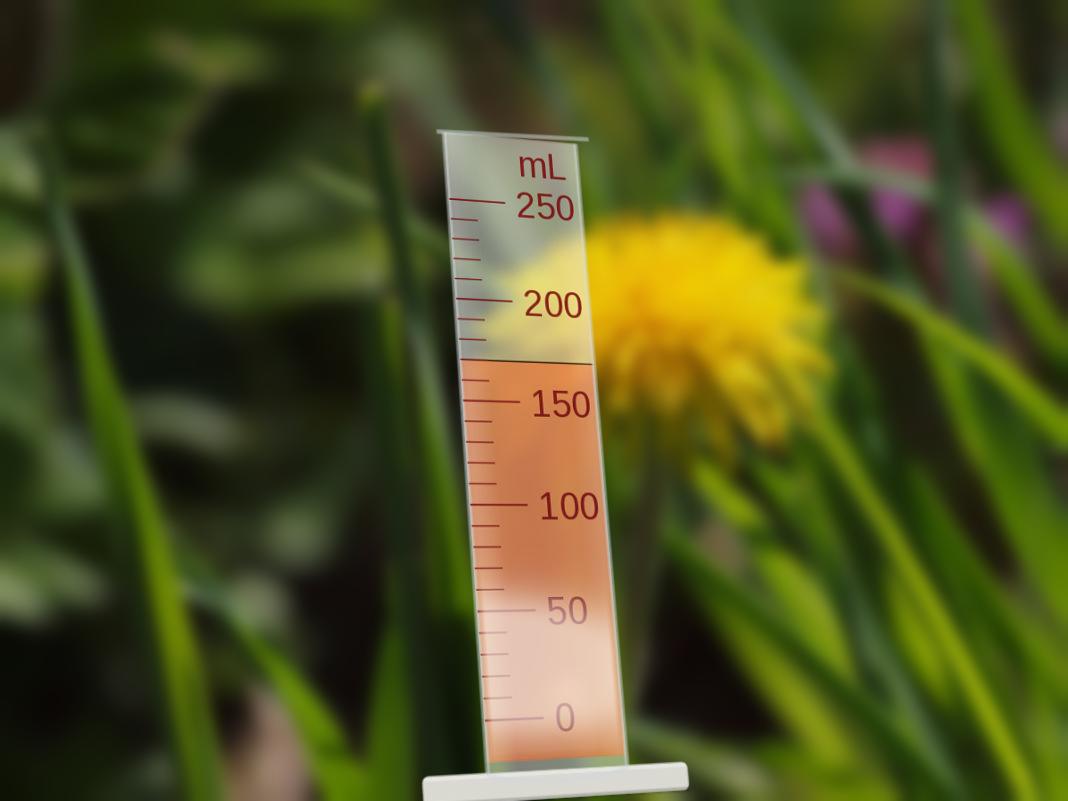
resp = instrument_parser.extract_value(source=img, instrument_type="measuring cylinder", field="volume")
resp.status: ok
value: 170 mL
